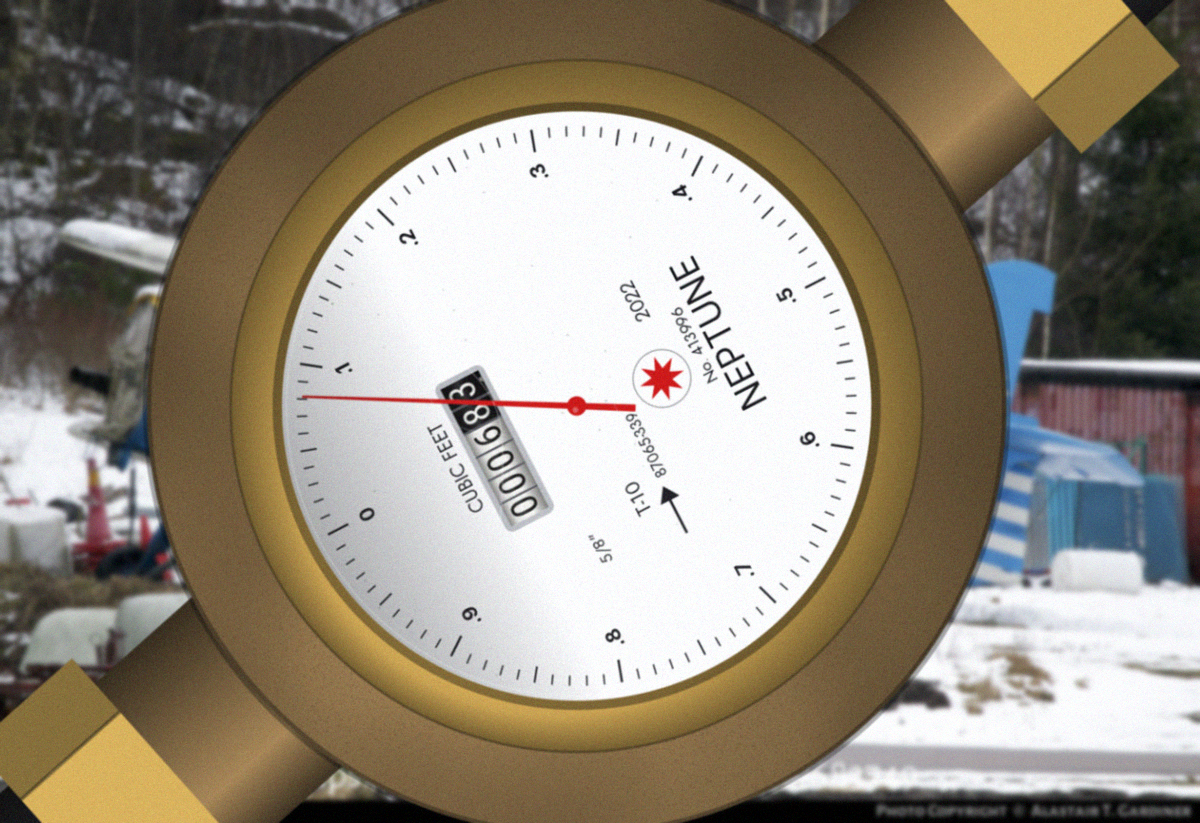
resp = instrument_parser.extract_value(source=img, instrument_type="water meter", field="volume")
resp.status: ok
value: 683.08 ft³
